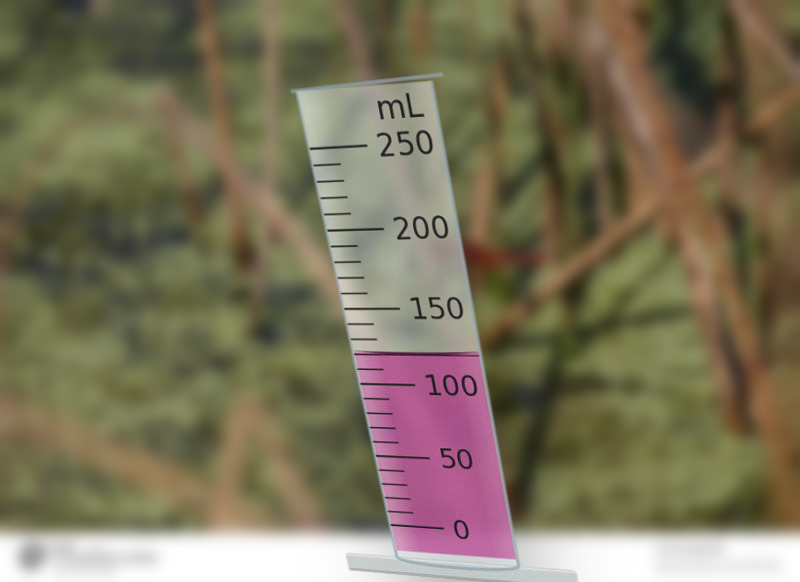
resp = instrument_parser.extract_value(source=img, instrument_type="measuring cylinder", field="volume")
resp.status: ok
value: 120 mL
